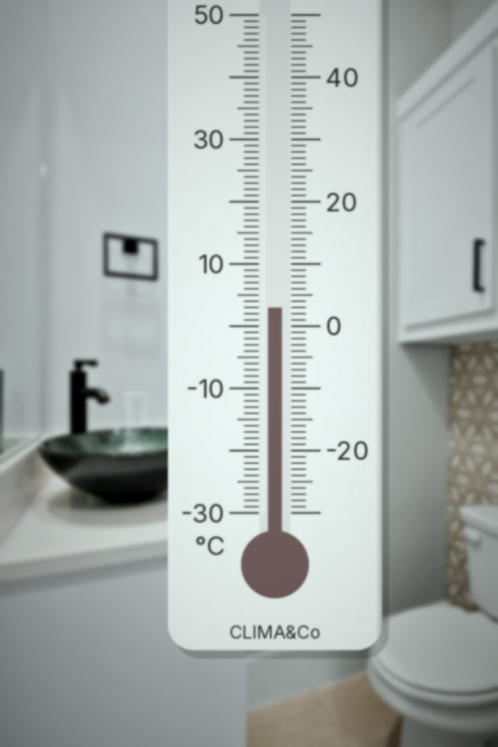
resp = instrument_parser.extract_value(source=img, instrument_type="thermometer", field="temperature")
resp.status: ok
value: 3 °C
